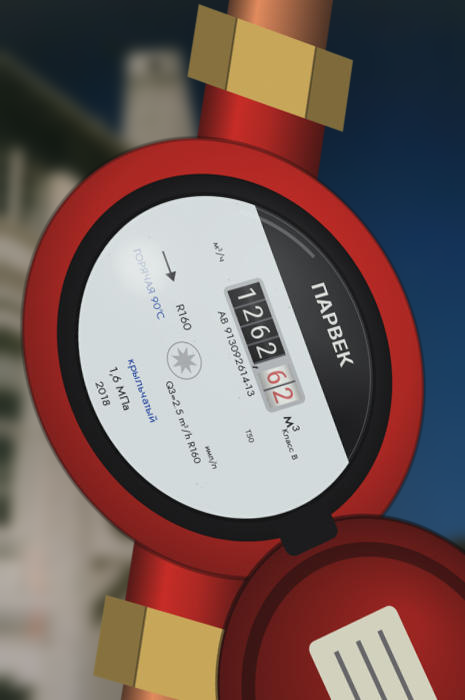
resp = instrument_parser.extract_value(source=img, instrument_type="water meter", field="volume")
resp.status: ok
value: 1262.62 m³
